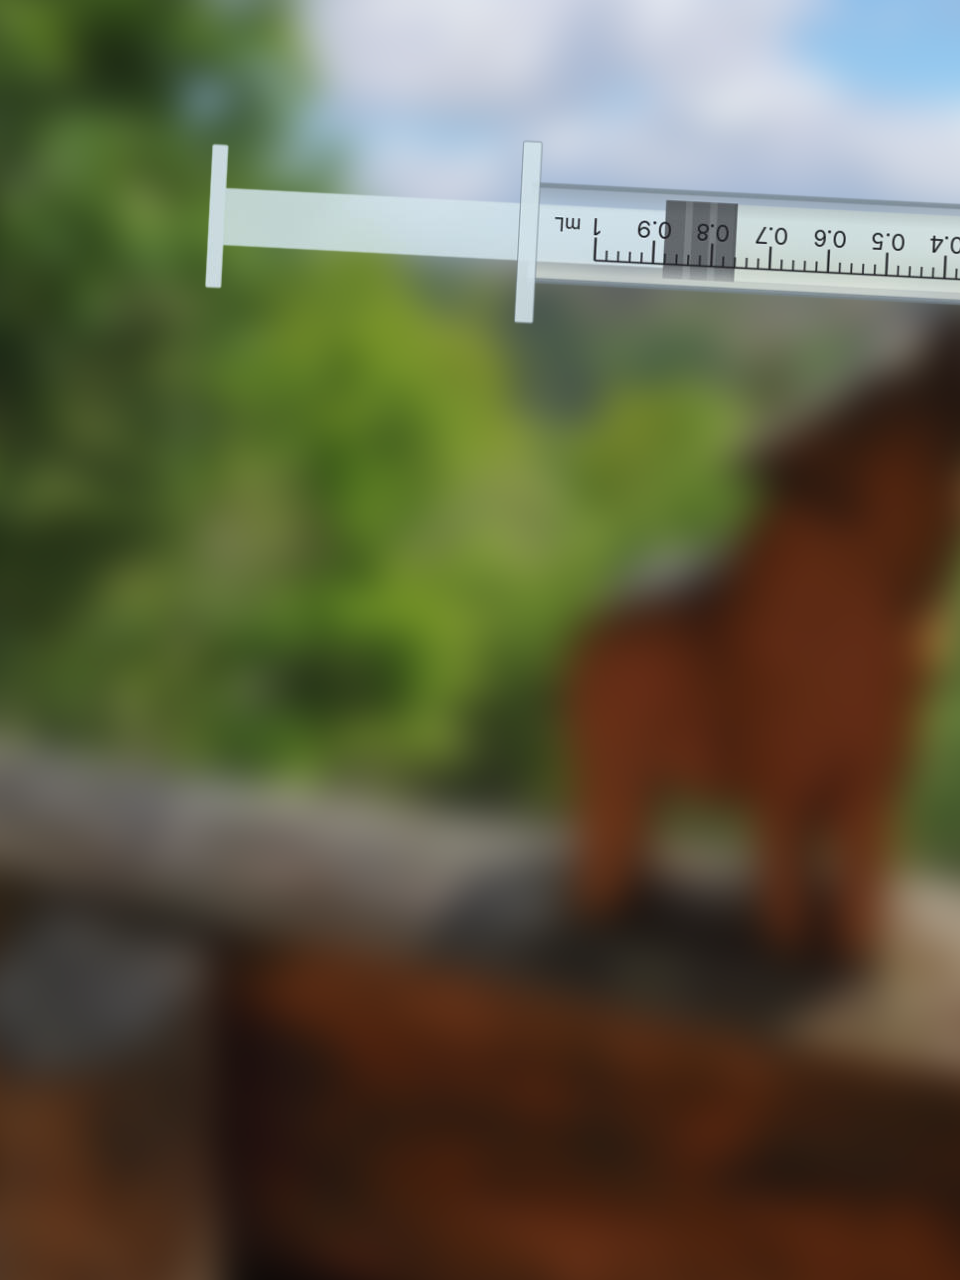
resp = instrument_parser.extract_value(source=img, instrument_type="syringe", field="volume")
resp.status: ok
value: 0.76 mL
